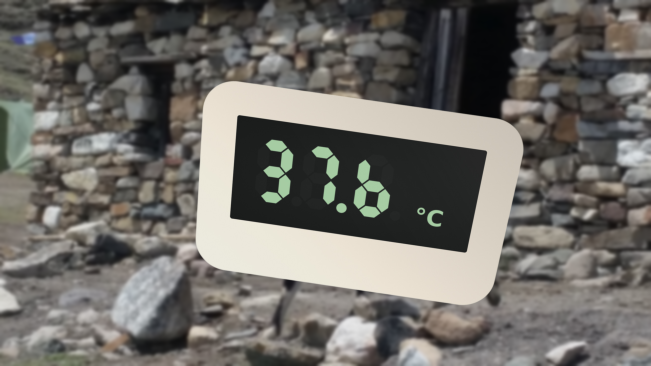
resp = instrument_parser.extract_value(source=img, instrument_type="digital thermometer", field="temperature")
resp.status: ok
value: 37.6 °C
